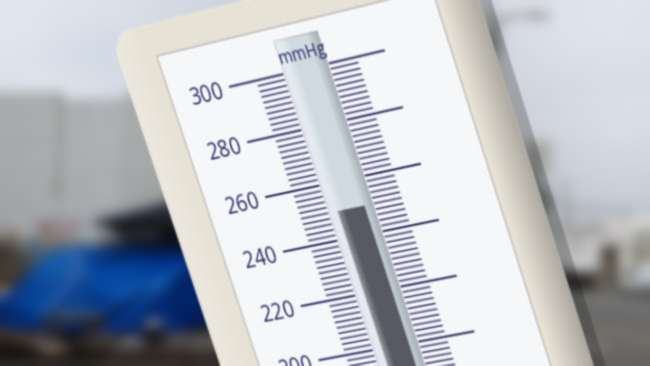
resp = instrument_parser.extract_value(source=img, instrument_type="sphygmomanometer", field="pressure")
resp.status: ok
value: 250 mmHg
